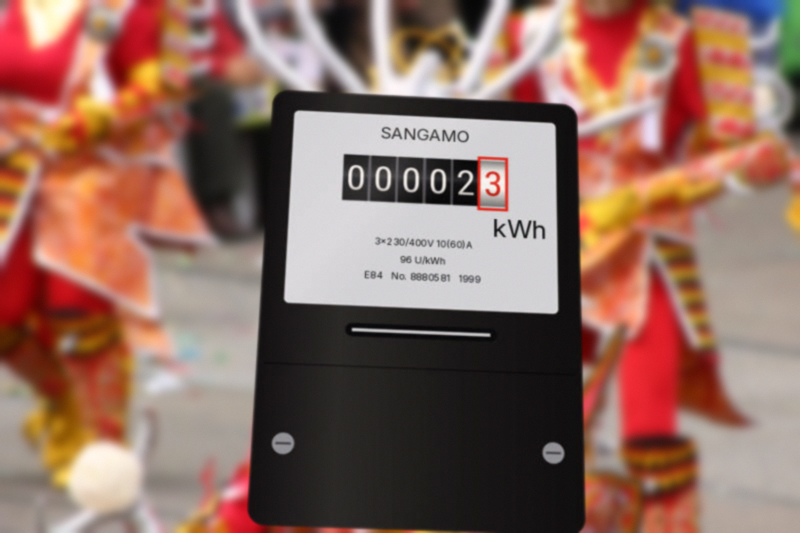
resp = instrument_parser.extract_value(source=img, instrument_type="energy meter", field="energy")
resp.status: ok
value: 2.3 kWh
